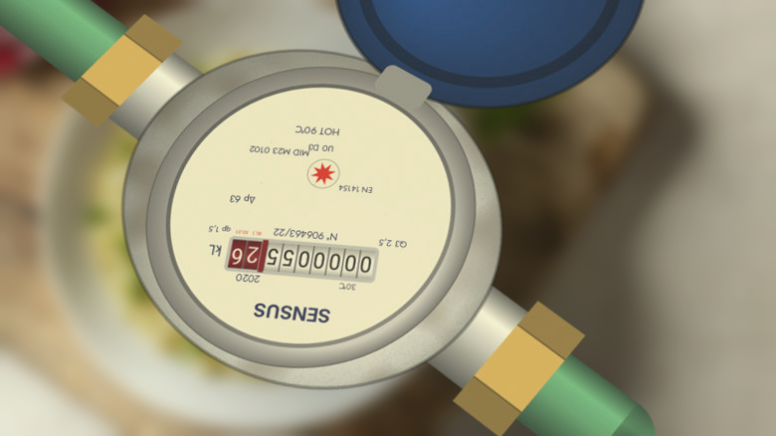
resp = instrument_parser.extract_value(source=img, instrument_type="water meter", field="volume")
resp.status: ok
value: 55.26 kL
